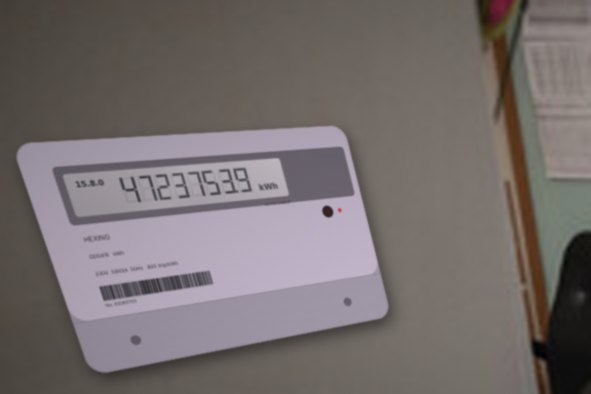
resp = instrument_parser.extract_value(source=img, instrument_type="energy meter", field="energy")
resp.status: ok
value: 4723753.9 kWh
